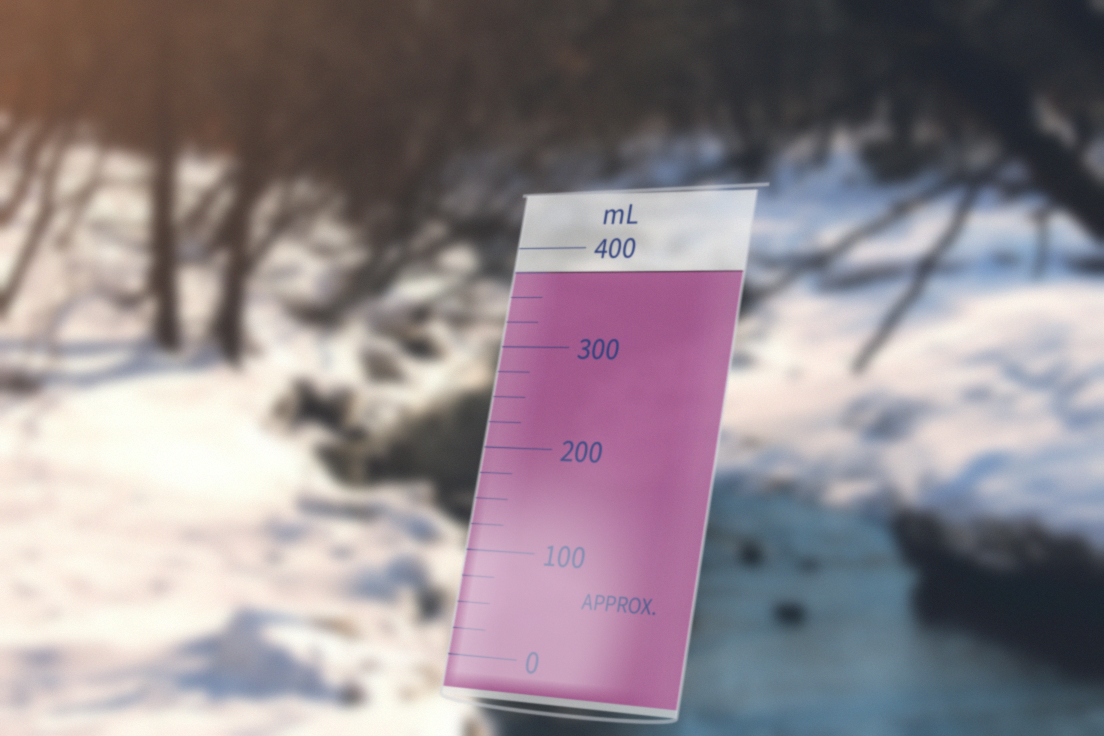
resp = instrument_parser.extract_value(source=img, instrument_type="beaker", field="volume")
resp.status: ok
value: 375 mL
